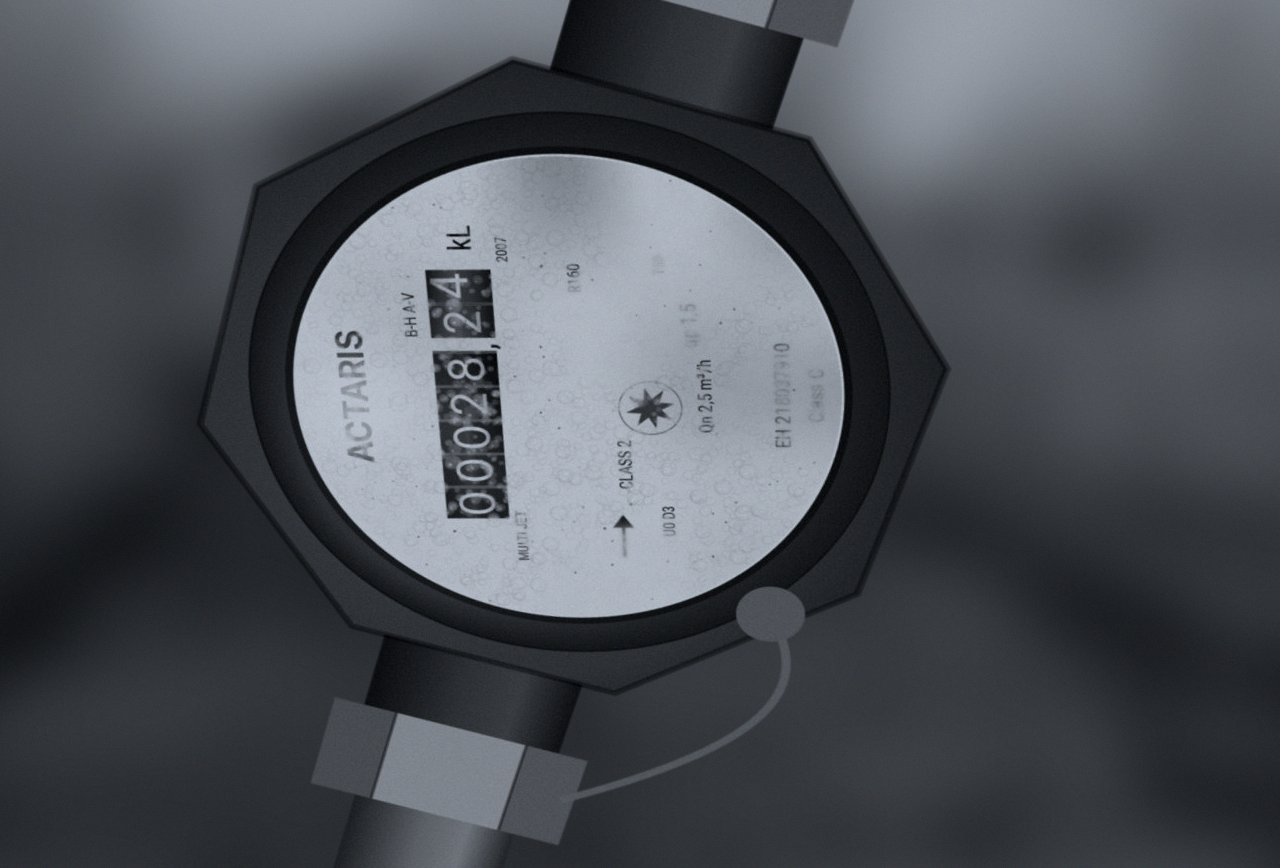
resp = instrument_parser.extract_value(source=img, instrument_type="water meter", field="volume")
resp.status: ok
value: 28.24 kL
